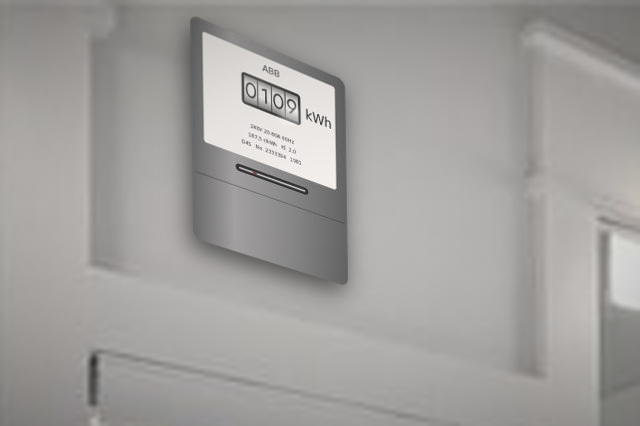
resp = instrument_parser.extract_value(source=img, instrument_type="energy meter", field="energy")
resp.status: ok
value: 109 kWh
